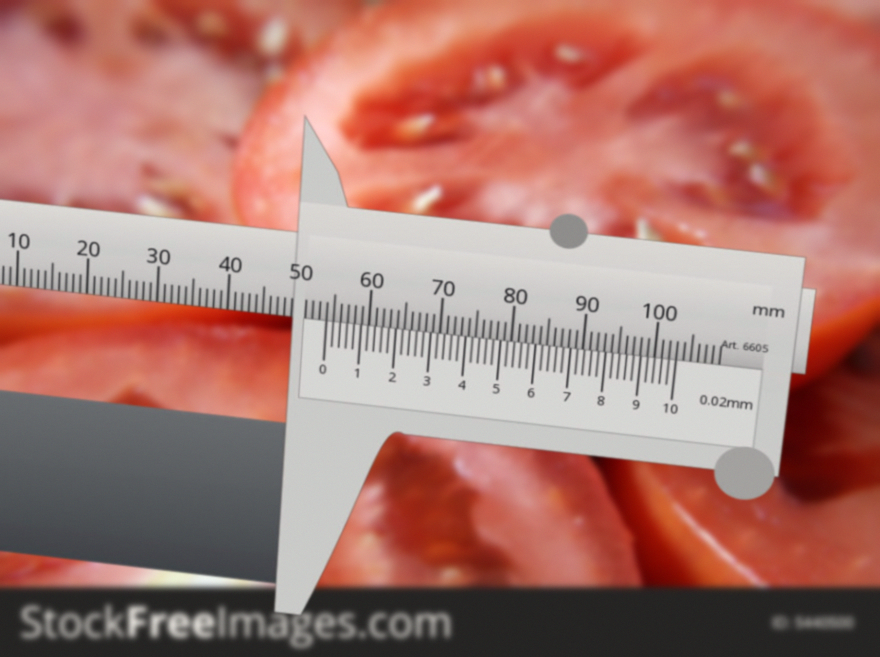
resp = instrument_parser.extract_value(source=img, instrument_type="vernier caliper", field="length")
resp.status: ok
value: 54.0 mm
